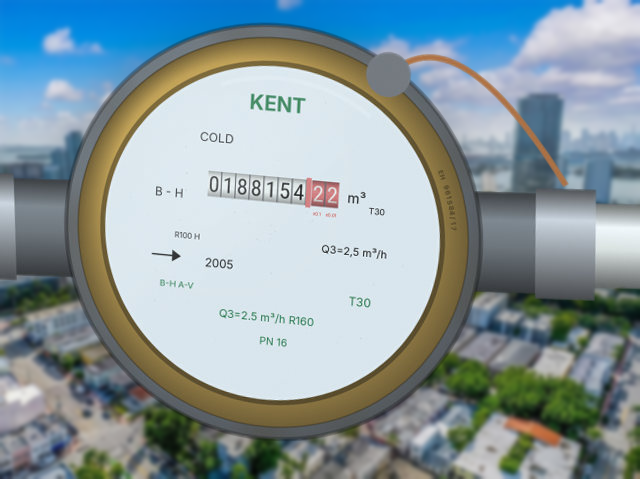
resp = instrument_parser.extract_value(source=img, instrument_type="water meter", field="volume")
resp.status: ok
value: 188154.22 m³
